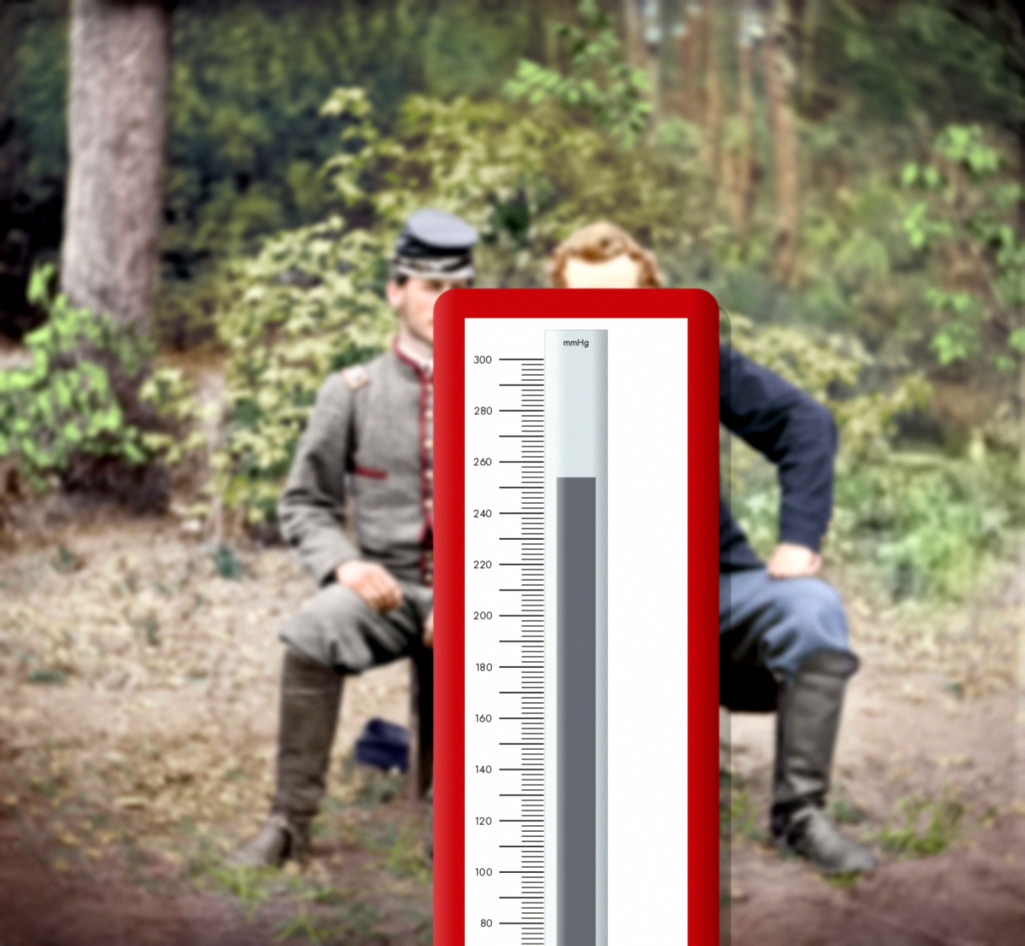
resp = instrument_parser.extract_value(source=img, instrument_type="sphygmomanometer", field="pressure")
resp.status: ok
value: 254 mmHg
